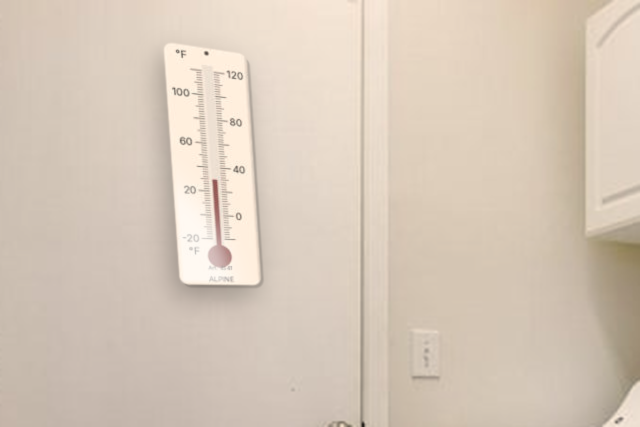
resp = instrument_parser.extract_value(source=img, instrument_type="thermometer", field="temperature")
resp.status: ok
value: 30 °F
